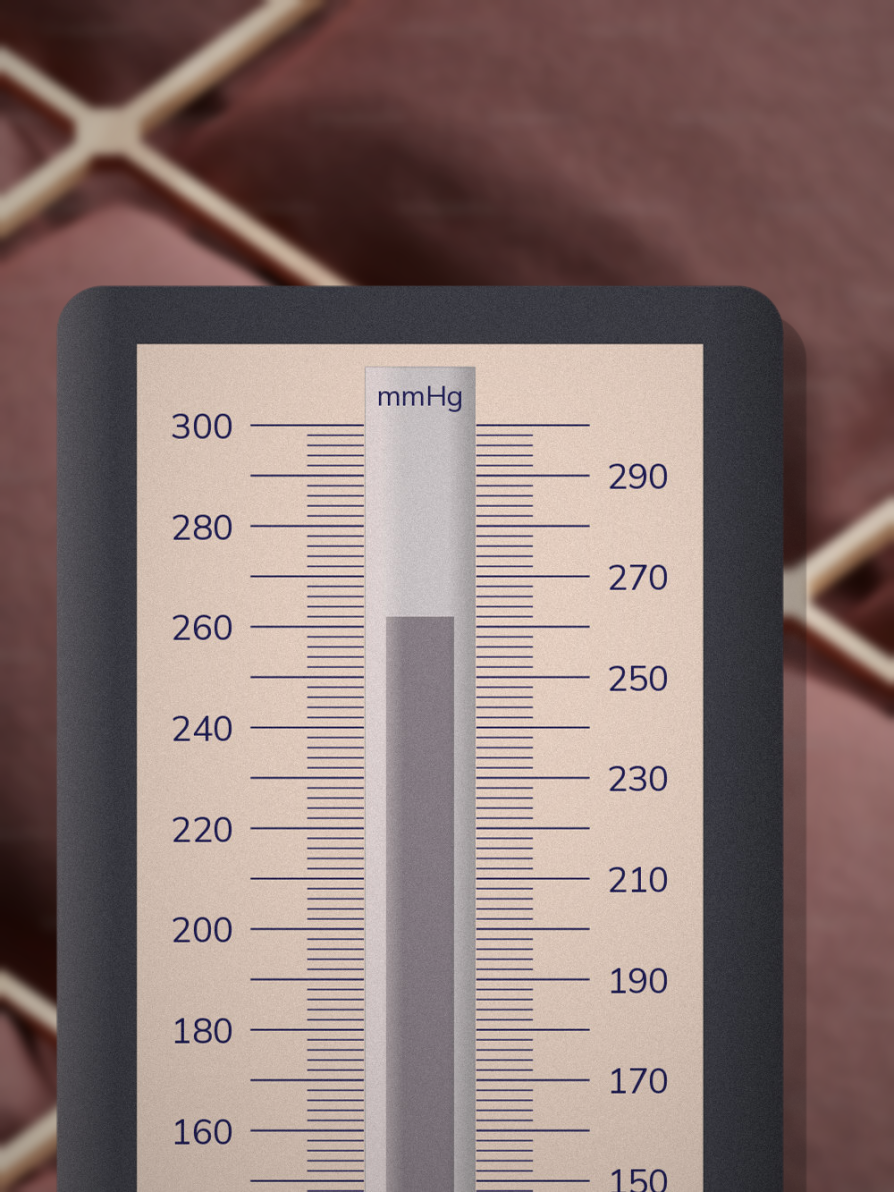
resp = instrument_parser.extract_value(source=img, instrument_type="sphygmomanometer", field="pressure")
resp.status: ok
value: 262 mmHg
